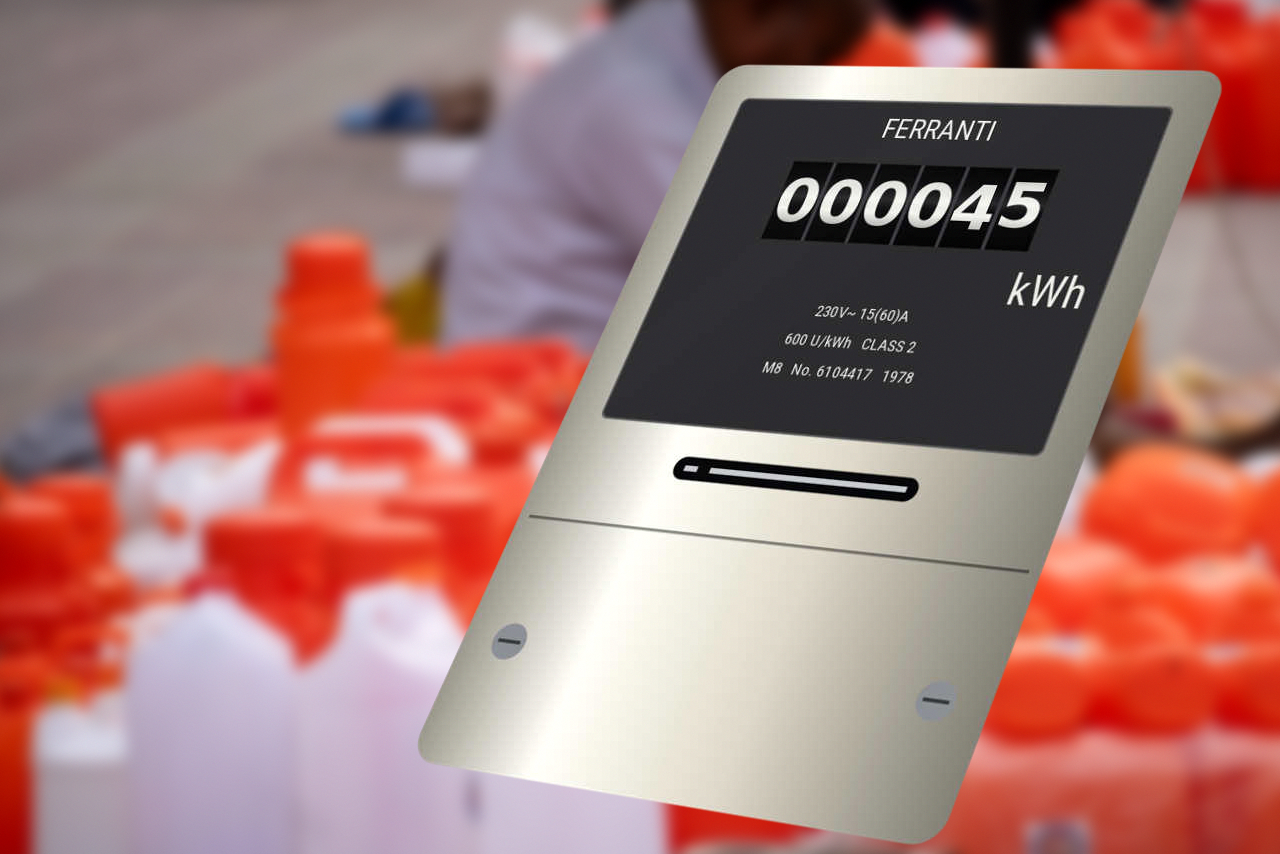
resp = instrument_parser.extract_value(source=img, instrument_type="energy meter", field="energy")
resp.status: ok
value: 45 kWh
